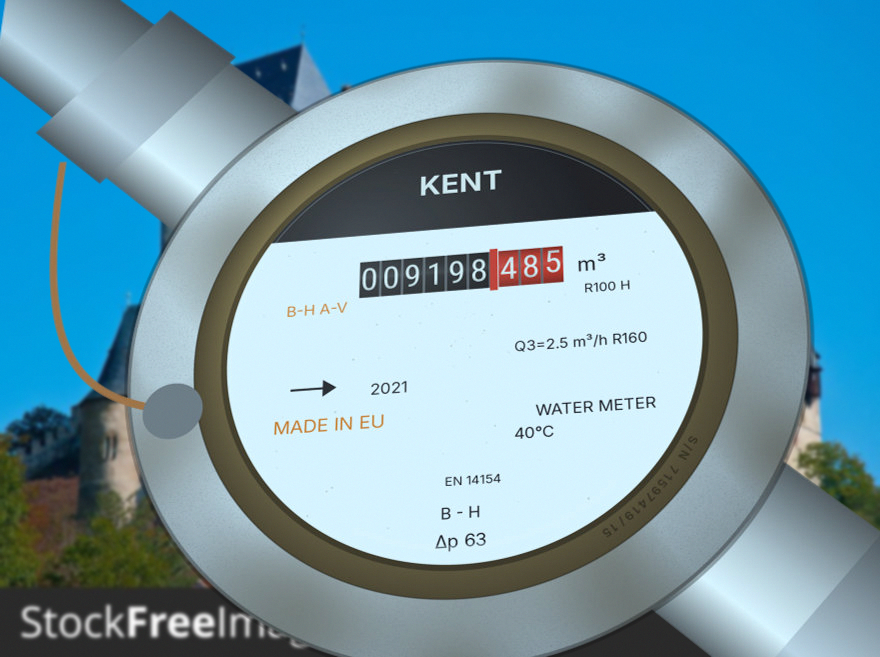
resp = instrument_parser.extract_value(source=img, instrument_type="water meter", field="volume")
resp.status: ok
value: 9198.485 m³
